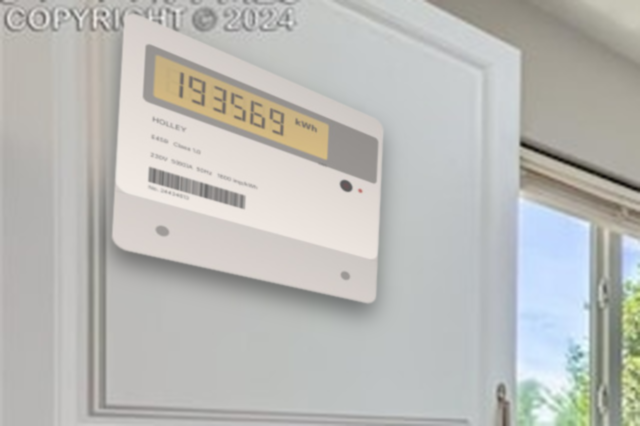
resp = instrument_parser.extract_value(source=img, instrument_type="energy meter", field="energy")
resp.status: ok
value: 193569 kWh
